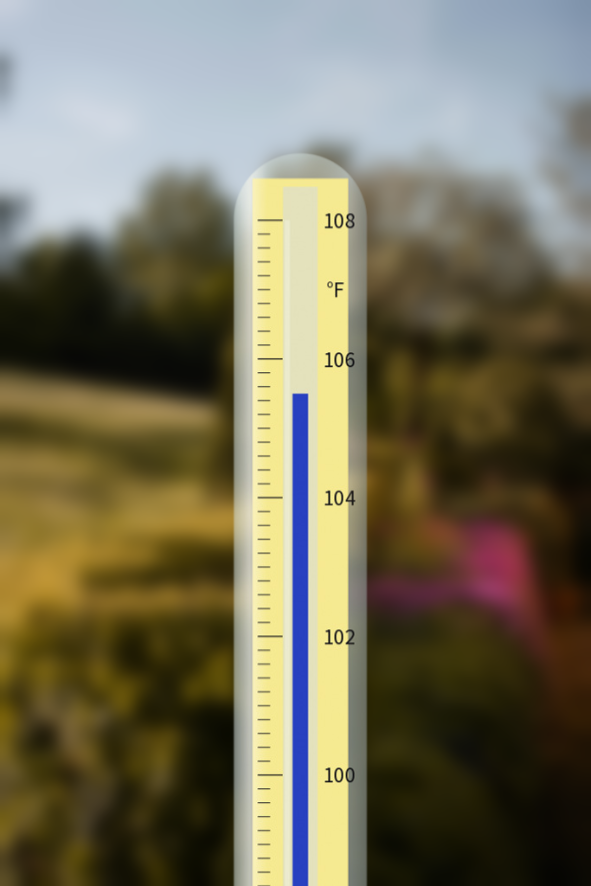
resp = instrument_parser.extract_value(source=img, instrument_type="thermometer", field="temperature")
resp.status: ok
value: 105.5 °F
